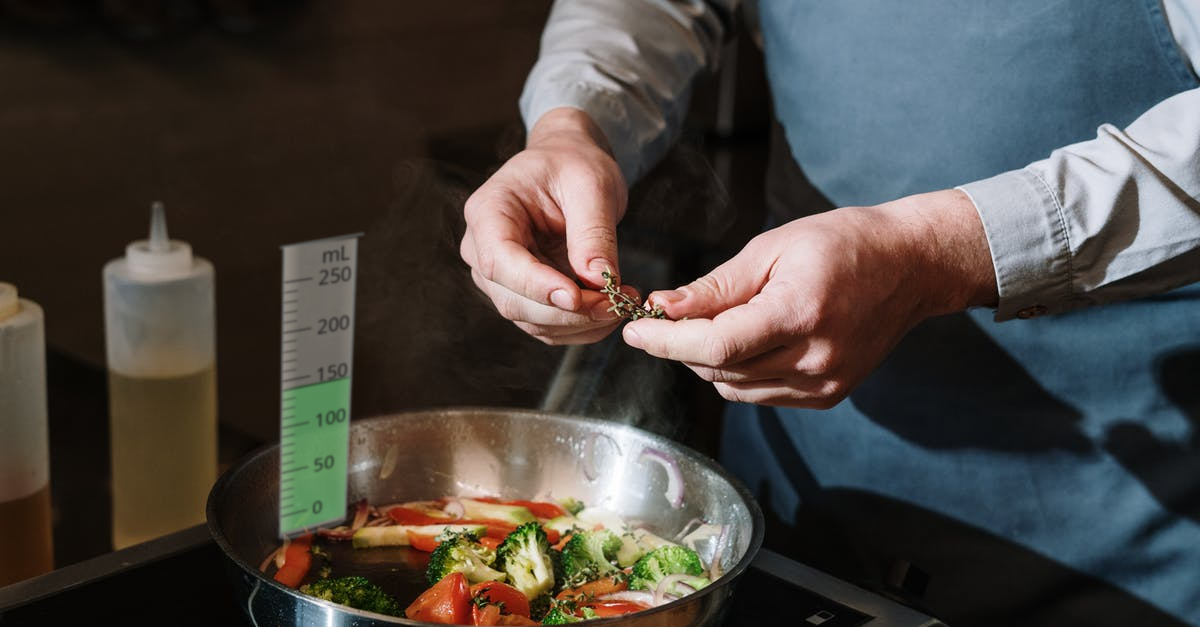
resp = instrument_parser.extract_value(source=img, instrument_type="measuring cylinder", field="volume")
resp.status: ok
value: 140 mL
